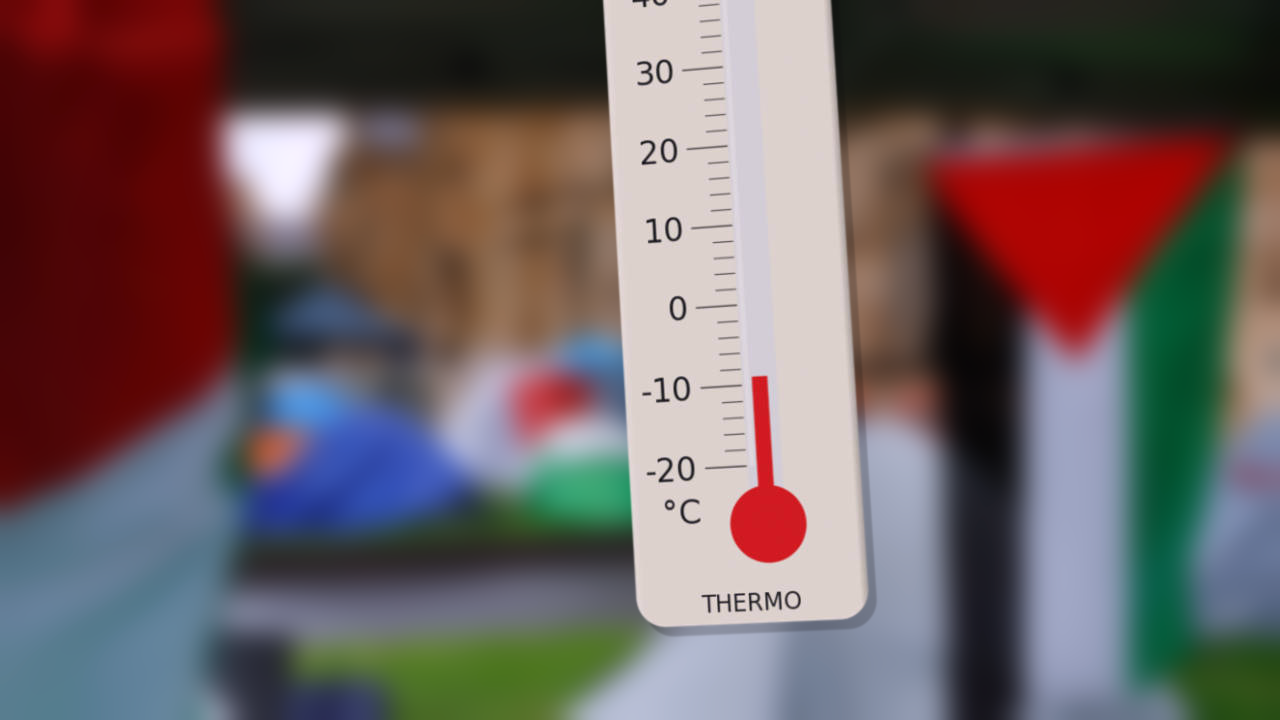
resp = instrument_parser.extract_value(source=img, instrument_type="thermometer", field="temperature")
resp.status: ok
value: -9 °C
